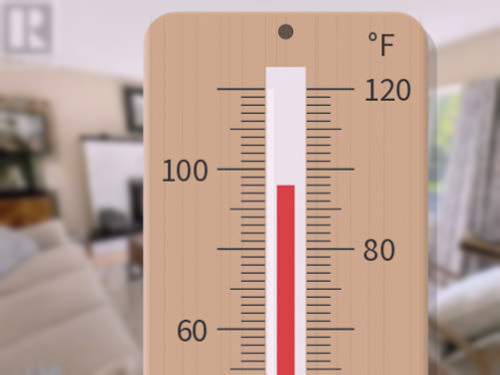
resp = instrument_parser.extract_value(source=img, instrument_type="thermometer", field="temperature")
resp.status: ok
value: 96 °F
